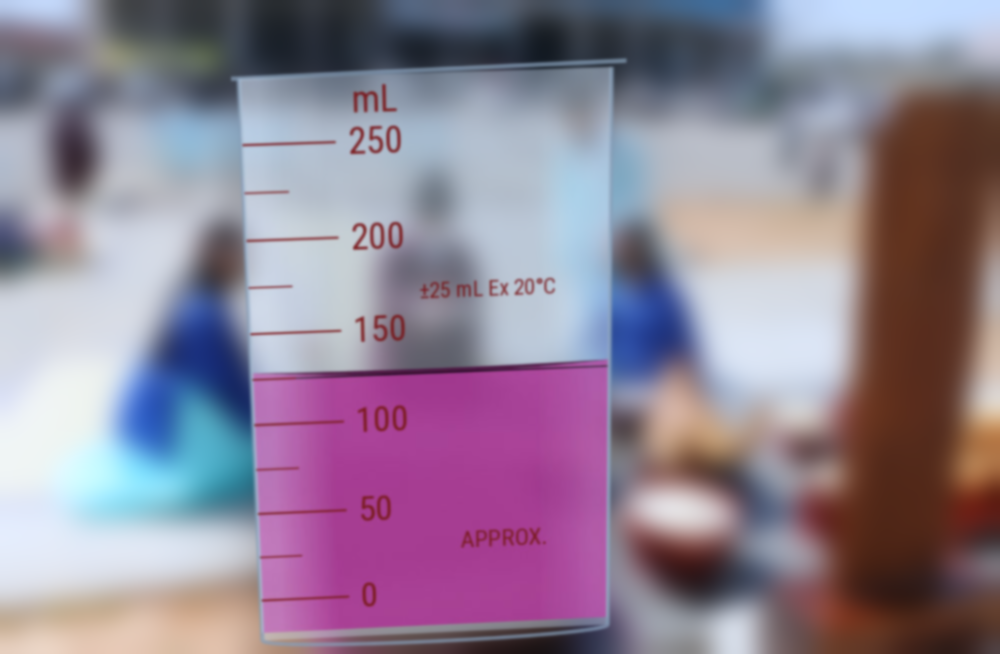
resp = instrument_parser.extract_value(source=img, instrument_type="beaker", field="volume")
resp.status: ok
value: 125 mL
